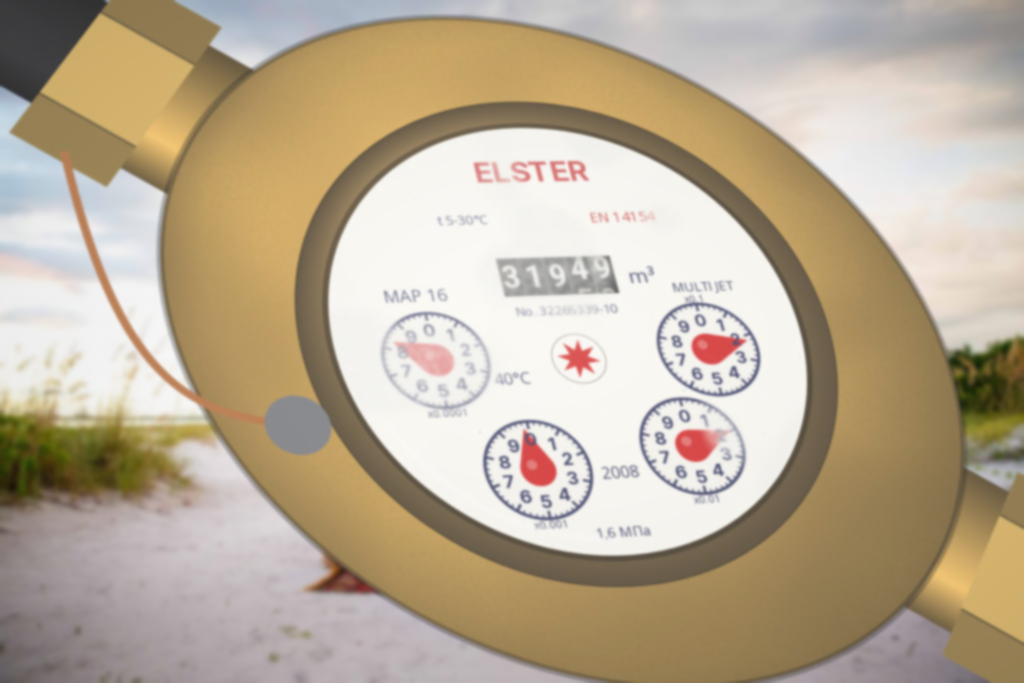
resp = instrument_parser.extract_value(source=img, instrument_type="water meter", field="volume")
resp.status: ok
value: 31949.2198 m³
